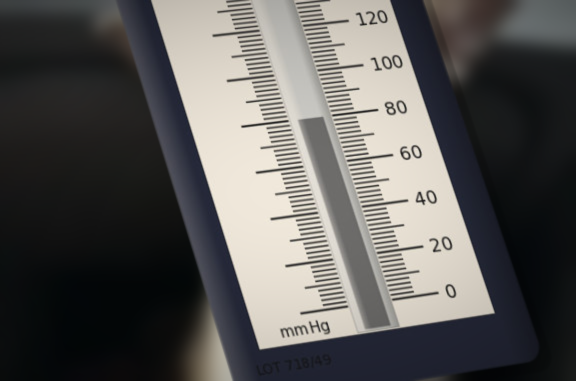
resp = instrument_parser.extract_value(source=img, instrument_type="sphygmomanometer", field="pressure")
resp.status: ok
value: 80 mmHg
